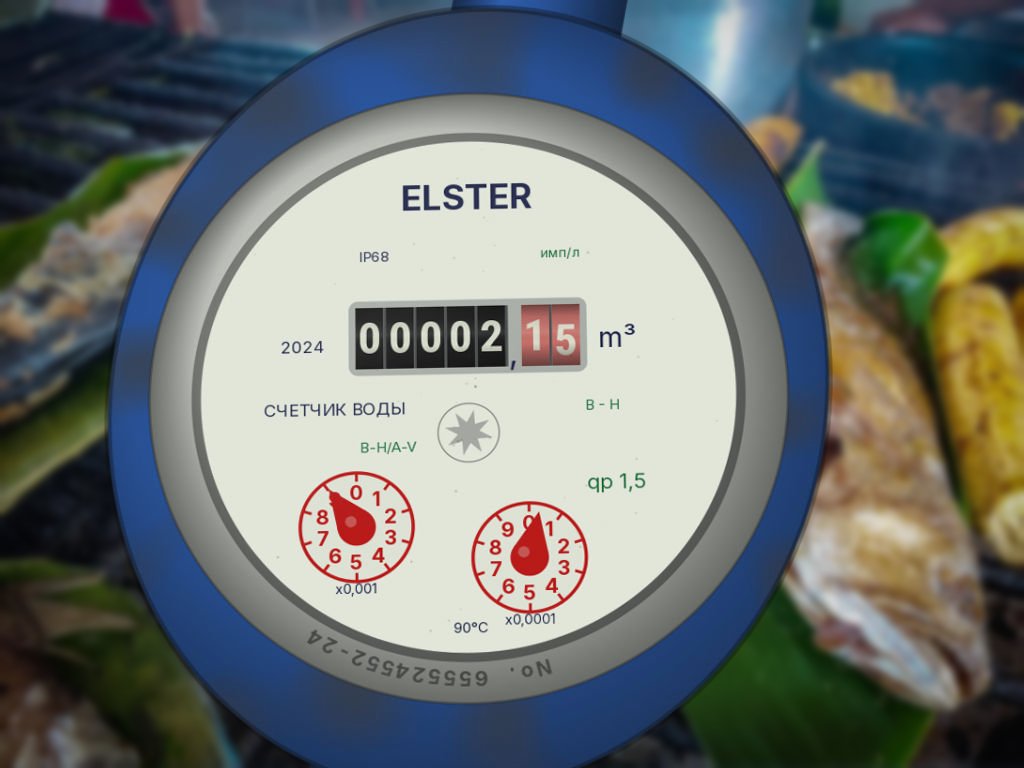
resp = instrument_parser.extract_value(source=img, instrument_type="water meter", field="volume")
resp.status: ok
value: 2.1490 m³
